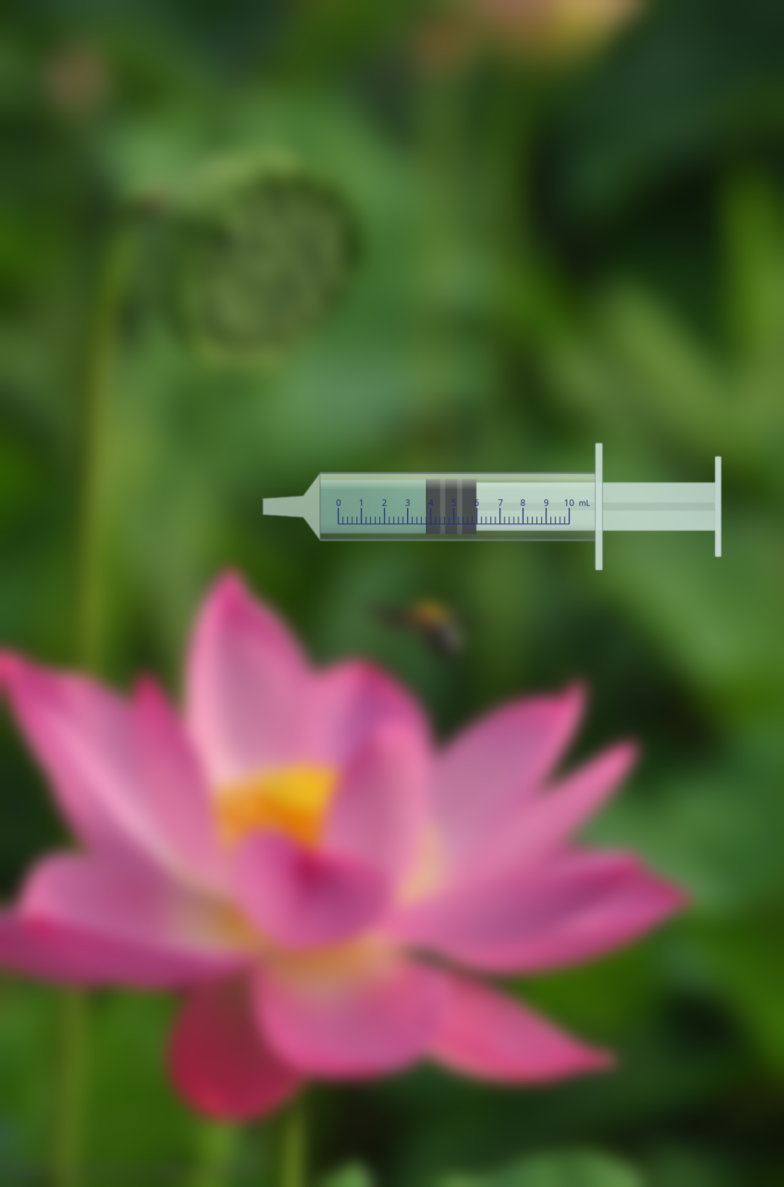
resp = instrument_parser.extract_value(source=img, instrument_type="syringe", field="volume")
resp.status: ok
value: 3.8 mL
